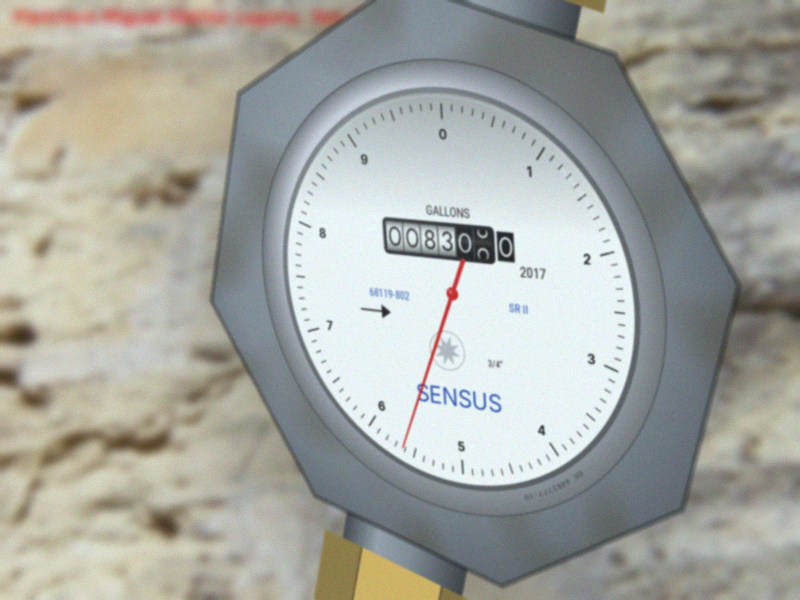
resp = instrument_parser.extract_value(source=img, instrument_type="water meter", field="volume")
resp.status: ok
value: 83085.6 gal
